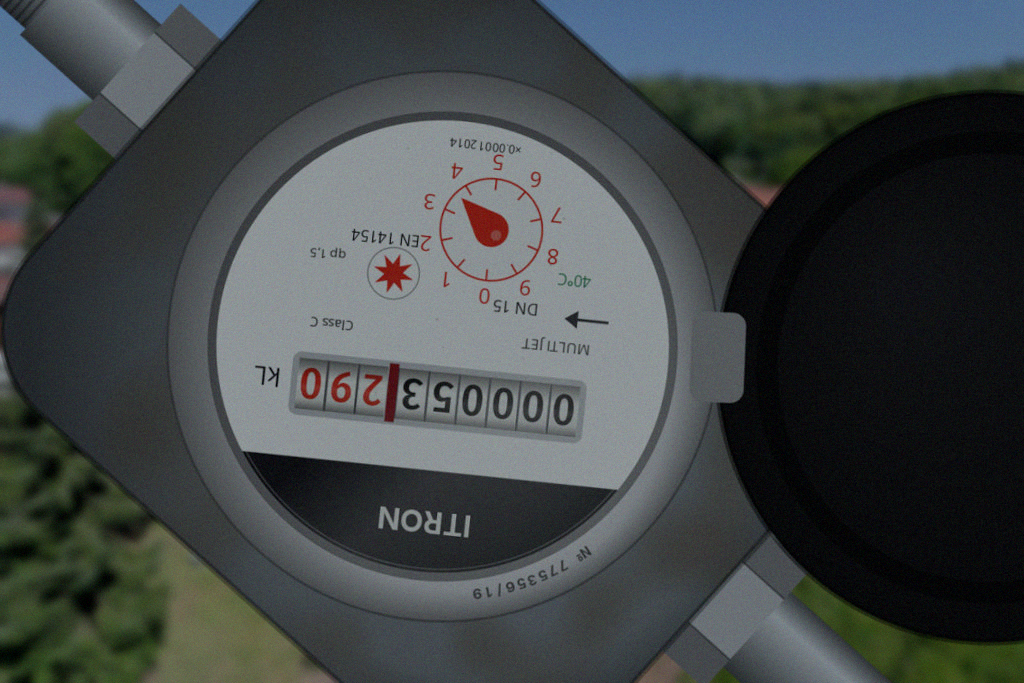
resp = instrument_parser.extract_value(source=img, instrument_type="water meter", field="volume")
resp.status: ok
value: 53.2903 kL
